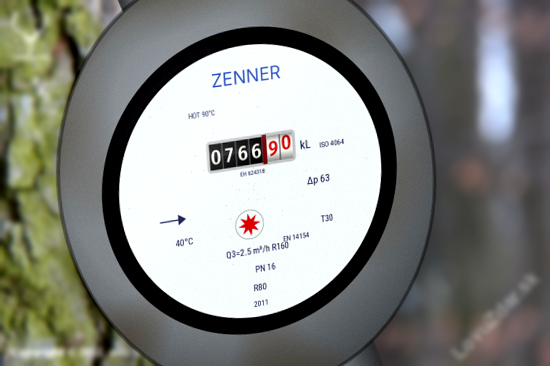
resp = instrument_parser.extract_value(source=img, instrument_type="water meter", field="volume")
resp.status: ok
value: 766.90 kL
